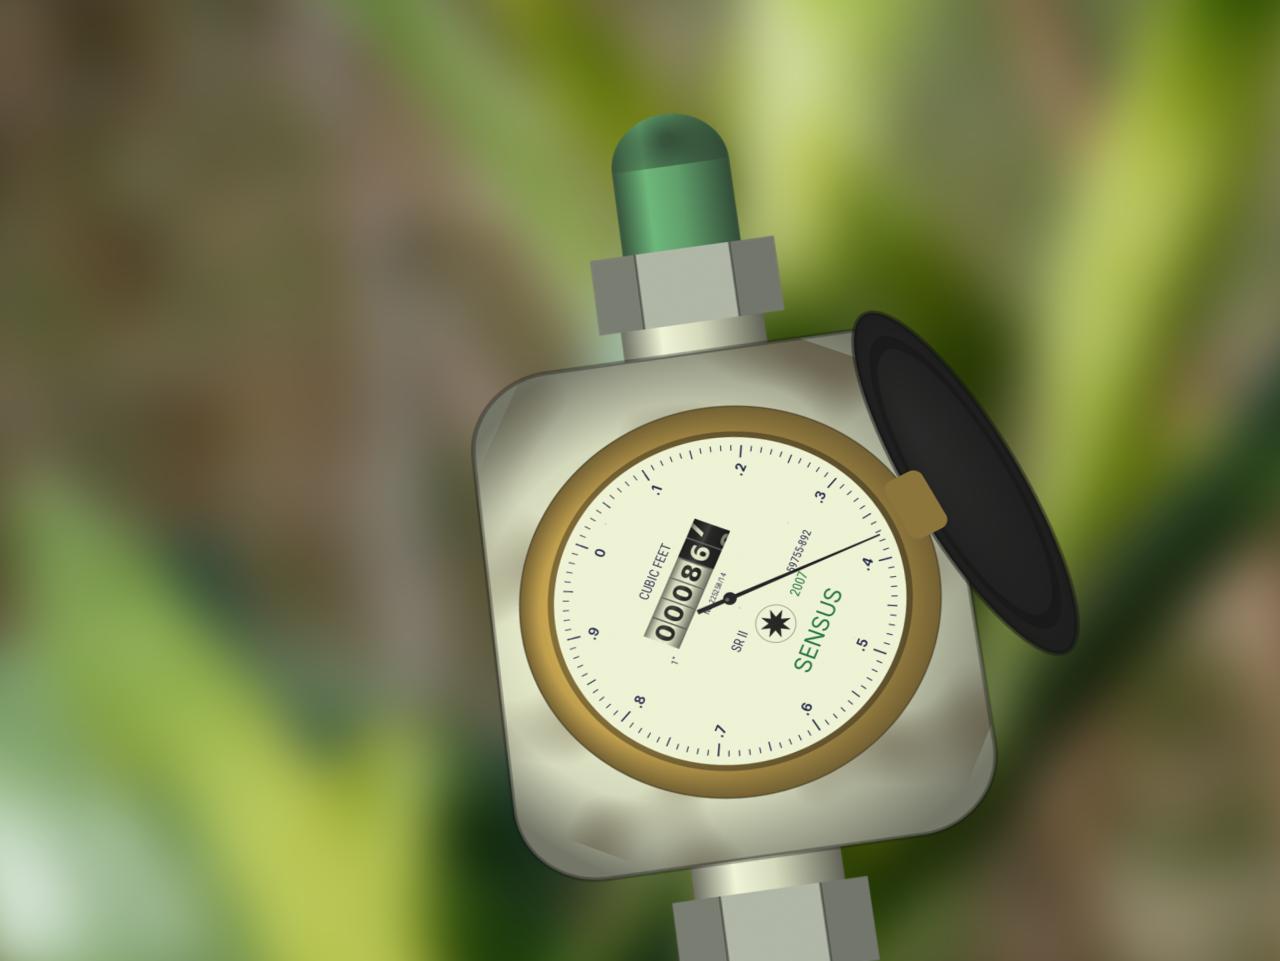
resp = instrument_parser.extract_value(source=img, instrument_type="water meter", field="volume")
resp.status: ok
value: 867.37 ft³
